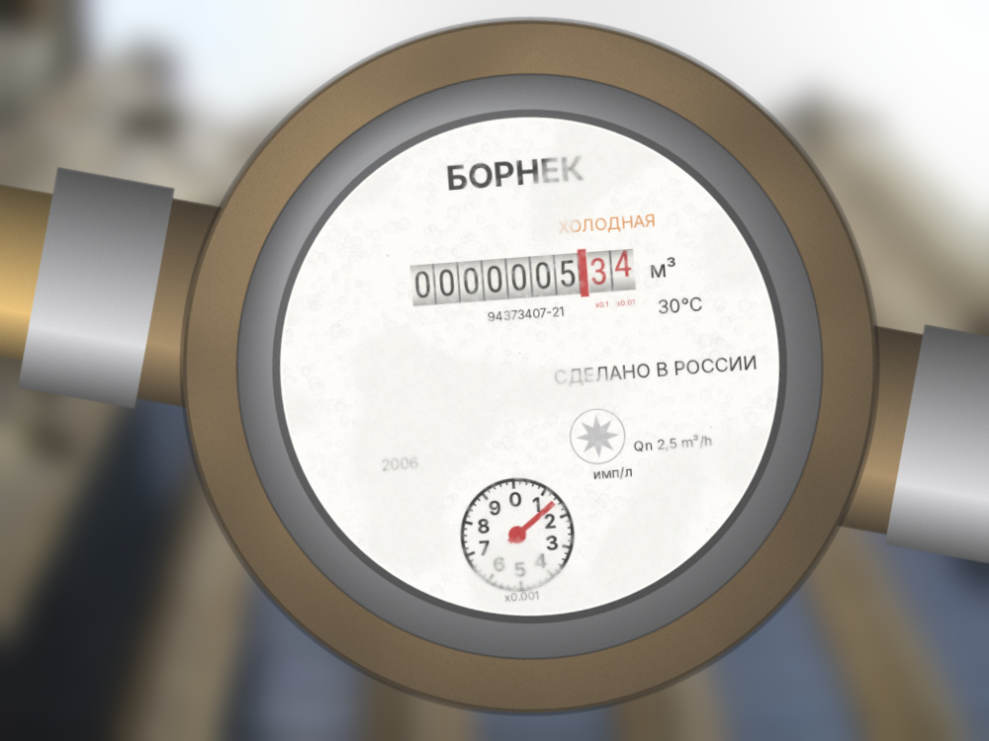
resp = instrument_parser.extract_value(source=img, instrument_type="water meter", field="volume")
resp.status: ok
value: 5.341 m³
